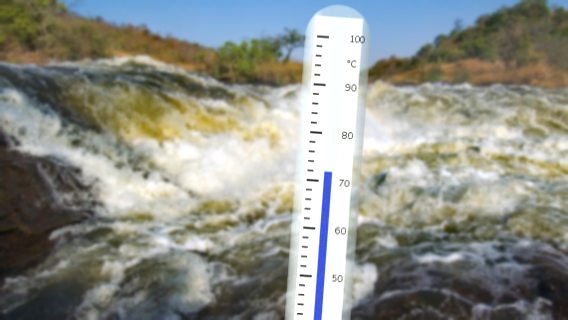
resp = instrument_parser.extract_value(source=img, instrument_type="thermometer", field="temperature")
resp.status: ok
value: 72 °C
